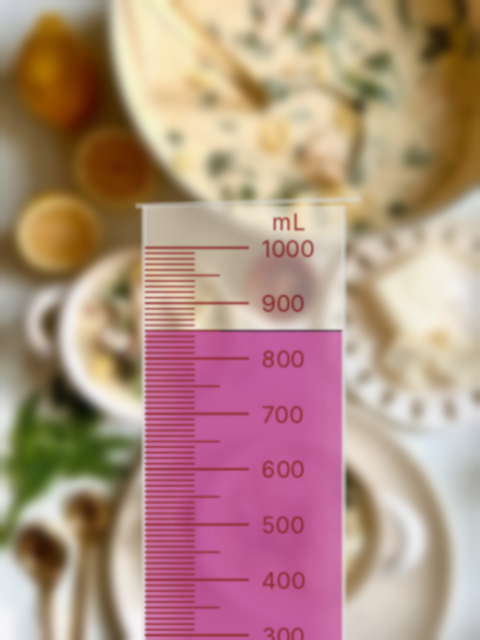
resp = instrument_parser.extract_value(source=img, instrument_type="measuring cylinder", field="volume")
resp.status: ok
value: 850 mL
